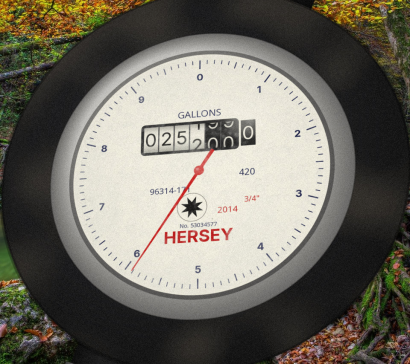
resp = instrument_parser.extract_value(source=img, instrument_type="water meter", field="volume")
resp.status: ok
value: 251995.9 gal
